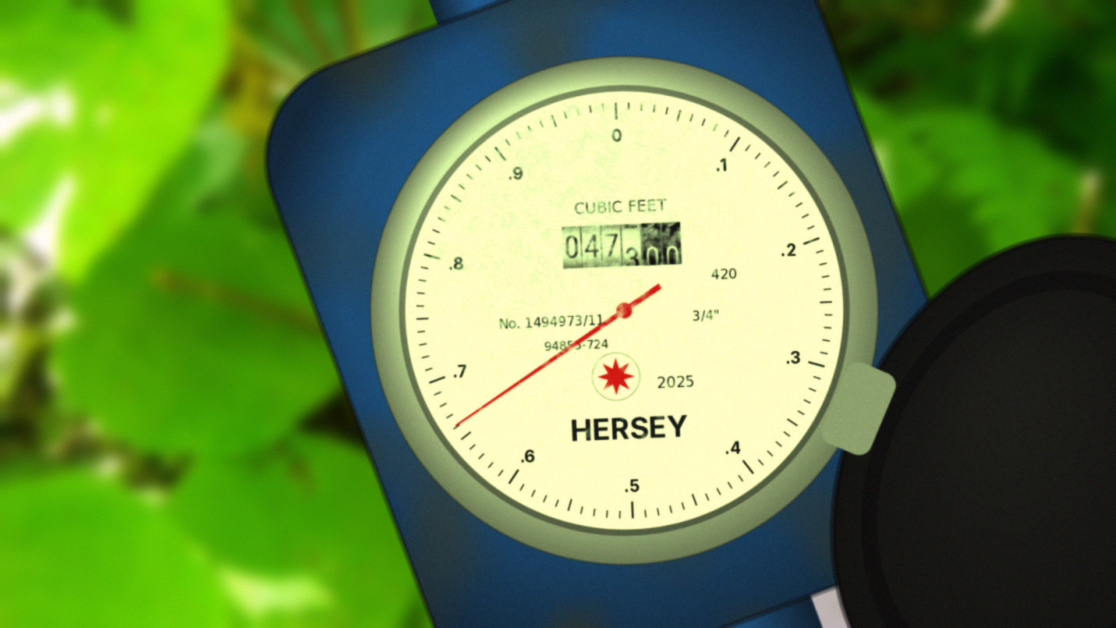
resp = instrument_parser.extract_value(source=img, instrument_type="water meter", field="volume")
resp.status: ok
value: 47299.66 ft³
